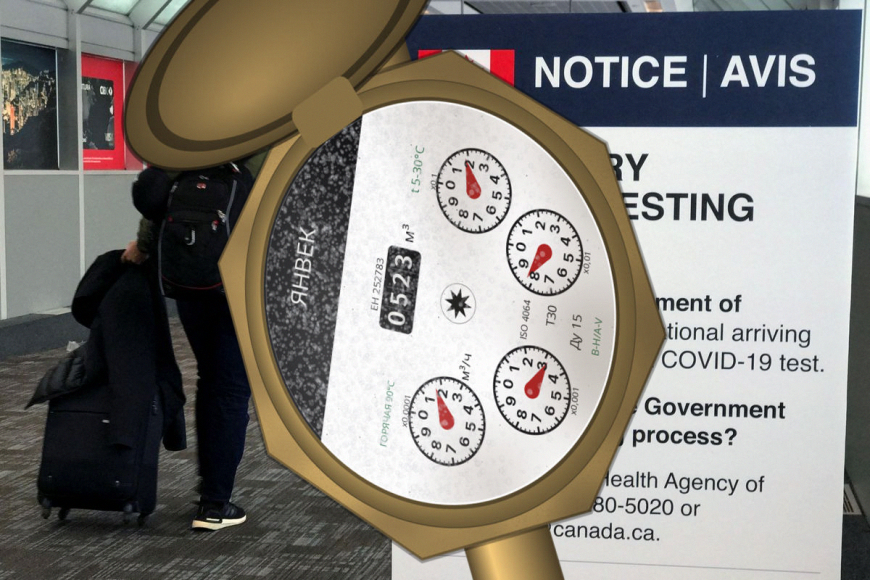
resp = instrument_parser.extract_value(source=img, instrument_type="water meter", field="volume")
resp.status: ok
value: 523.1831 m³
